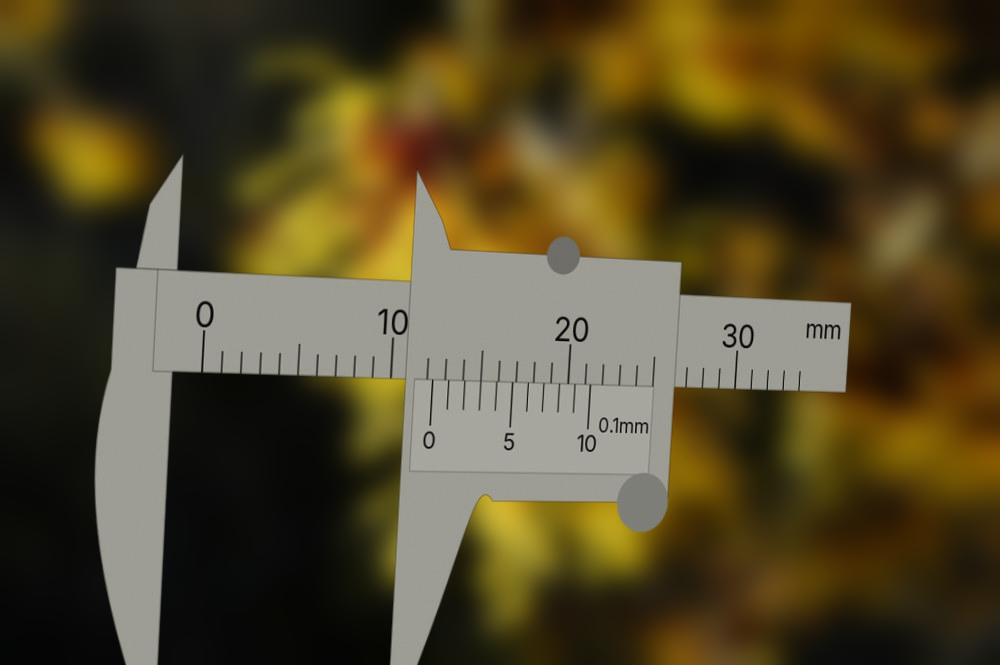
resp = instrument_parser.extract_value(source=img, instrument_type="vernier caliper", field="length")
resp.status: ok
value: 12.3 mm
